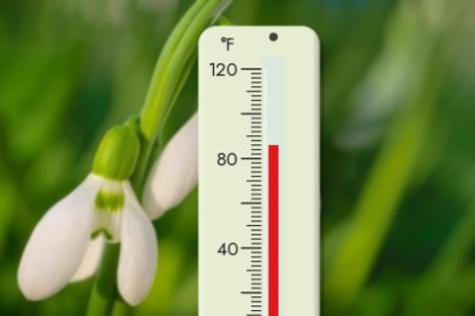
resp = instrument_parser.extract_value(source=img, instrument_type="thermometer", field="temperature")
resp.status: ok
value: 86 °F
